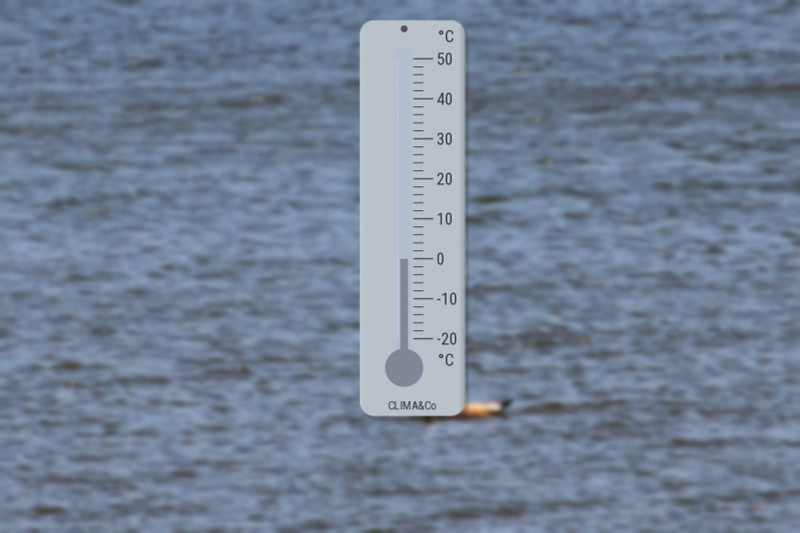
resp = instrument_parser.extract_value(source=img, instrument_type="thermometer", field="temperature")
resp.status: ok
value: 0 °C
